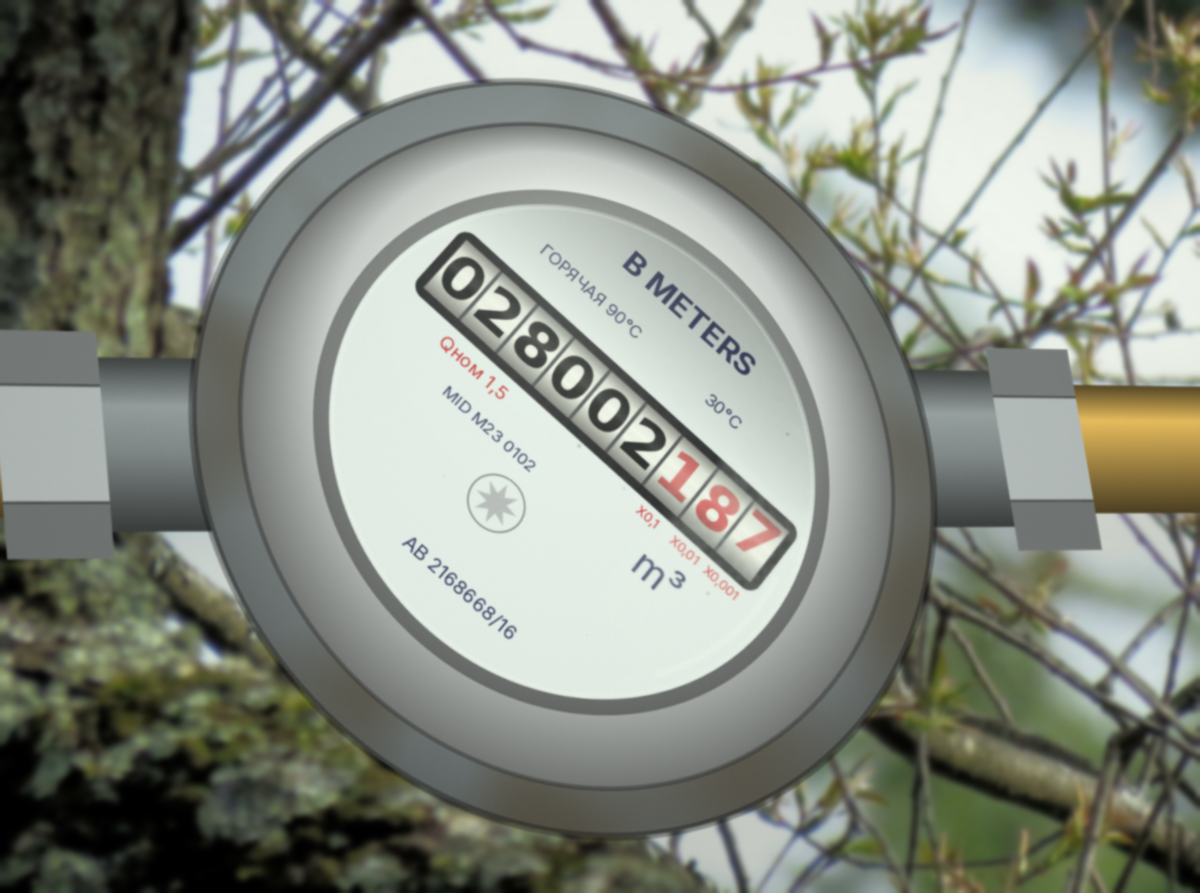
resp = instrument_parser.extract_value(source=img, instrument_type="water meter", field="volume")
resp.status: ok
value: 28002.187 m³
